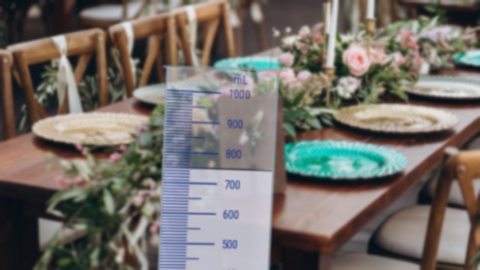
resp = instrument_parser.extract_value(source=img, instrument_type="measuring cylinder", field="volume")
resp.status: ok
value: 750 mL
